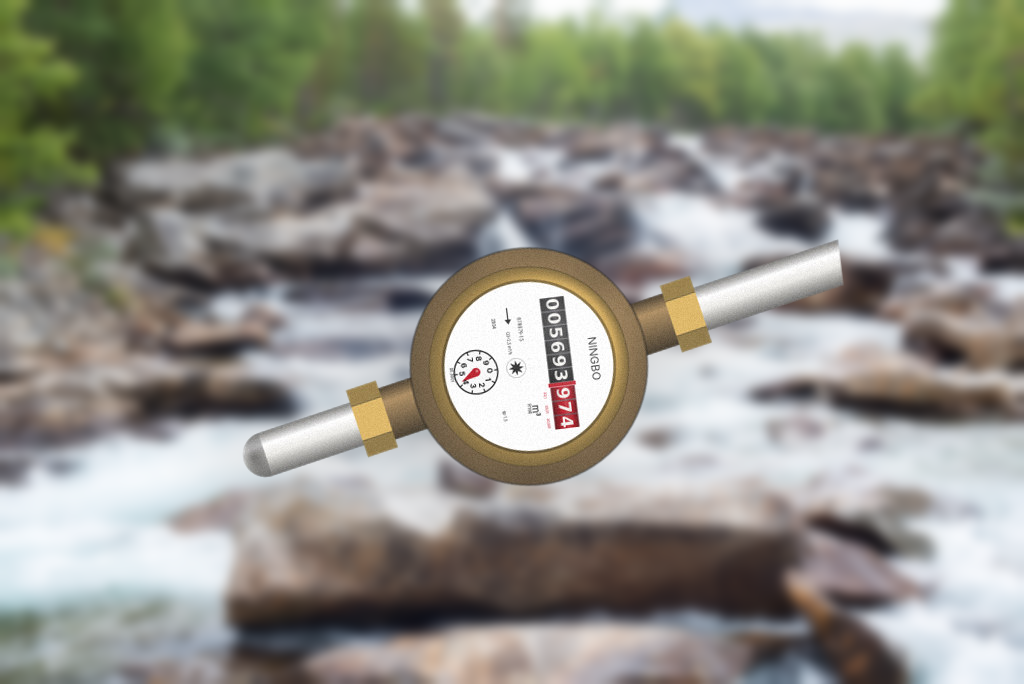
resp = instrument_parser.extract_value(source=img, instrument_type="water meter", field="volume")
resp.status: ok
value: 5693.9744 m³
